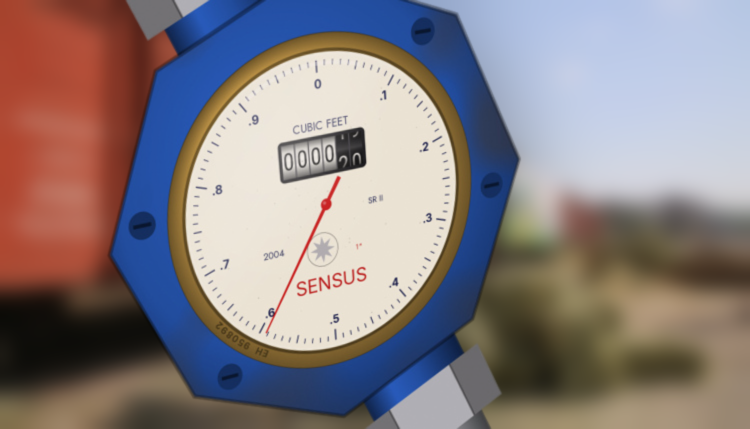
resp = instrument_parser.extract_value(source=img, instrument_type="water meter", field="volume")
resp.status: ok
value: 19.59 ft³
